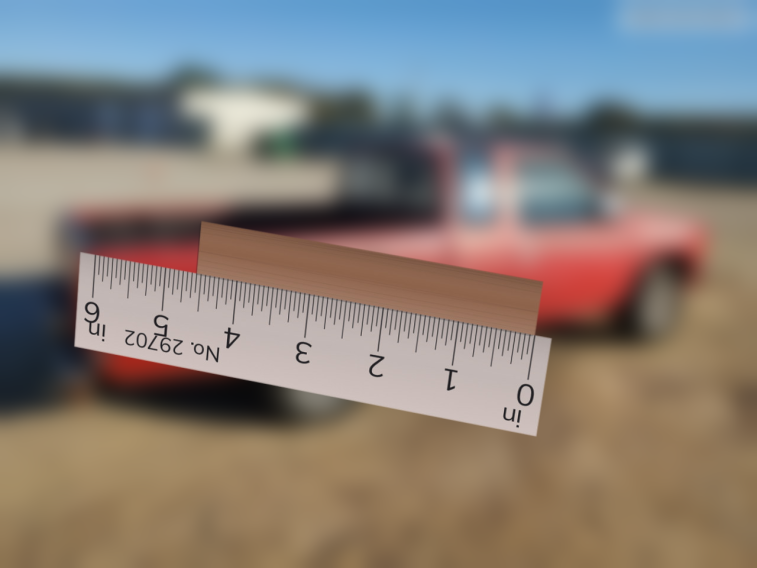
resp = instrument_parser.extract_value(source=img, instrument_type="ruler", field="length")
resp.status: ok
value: 4.5625 in
